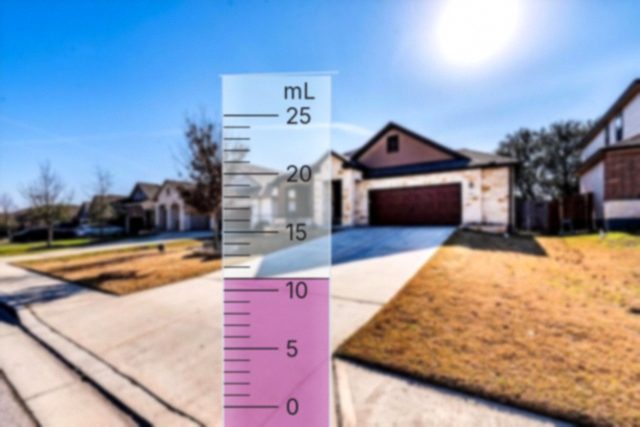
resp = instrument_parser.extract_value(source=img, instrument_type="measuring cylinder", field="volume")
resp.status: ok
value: 11 mL
